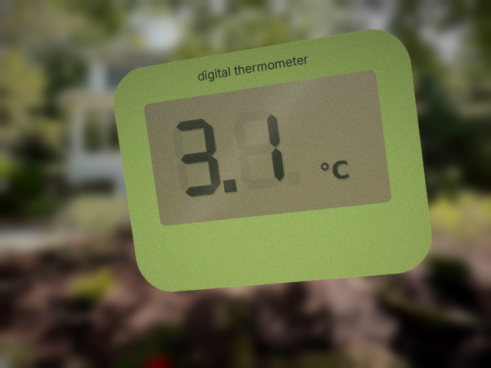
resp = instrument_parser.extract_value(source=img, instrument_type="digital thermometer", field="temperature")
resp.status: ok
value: 3.1 °C
